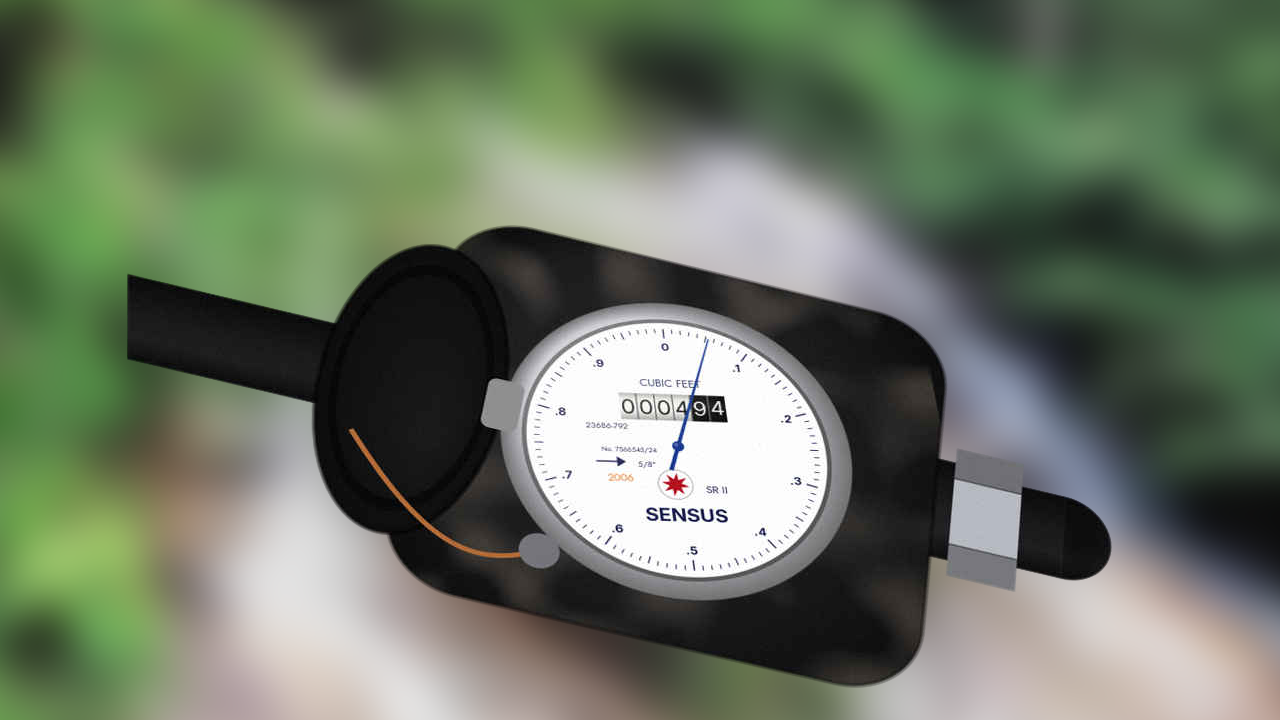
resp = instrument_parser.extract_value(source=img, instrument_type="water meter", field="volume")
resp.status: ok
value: 494.05 ft³
